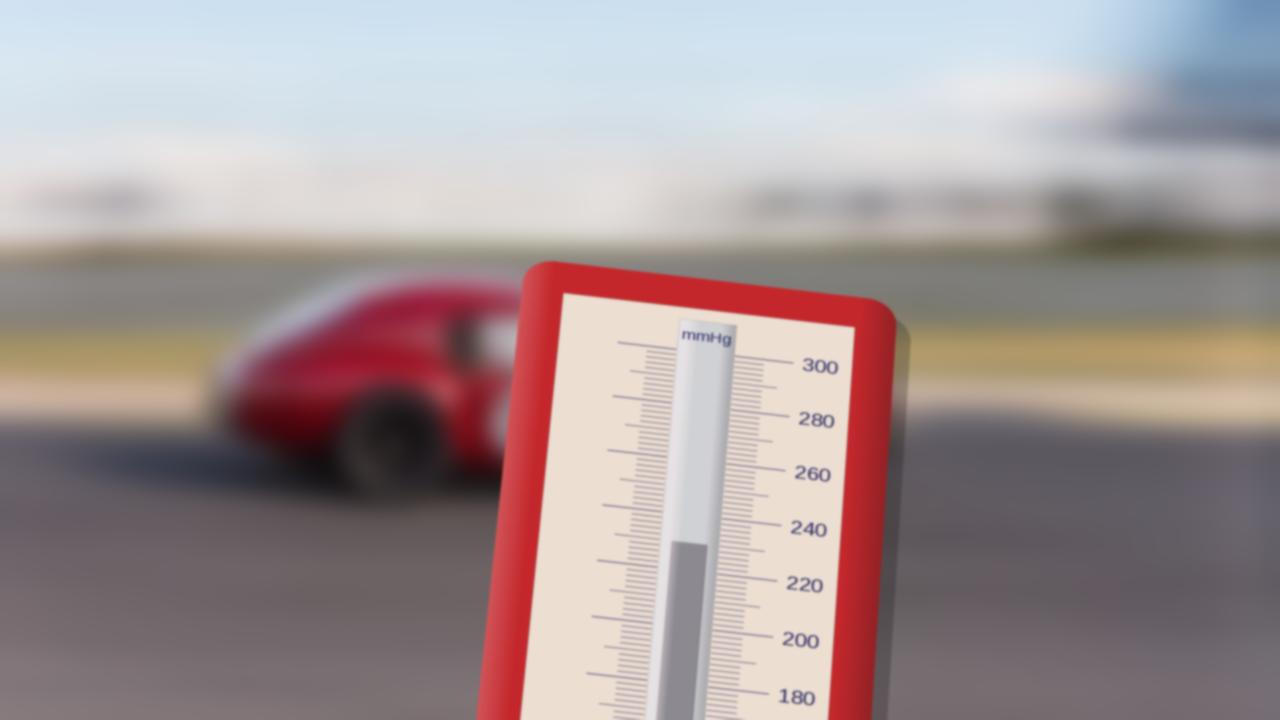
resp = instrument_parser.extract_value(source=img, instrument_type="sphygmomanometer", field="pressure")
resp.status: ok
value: 230 mmHg
